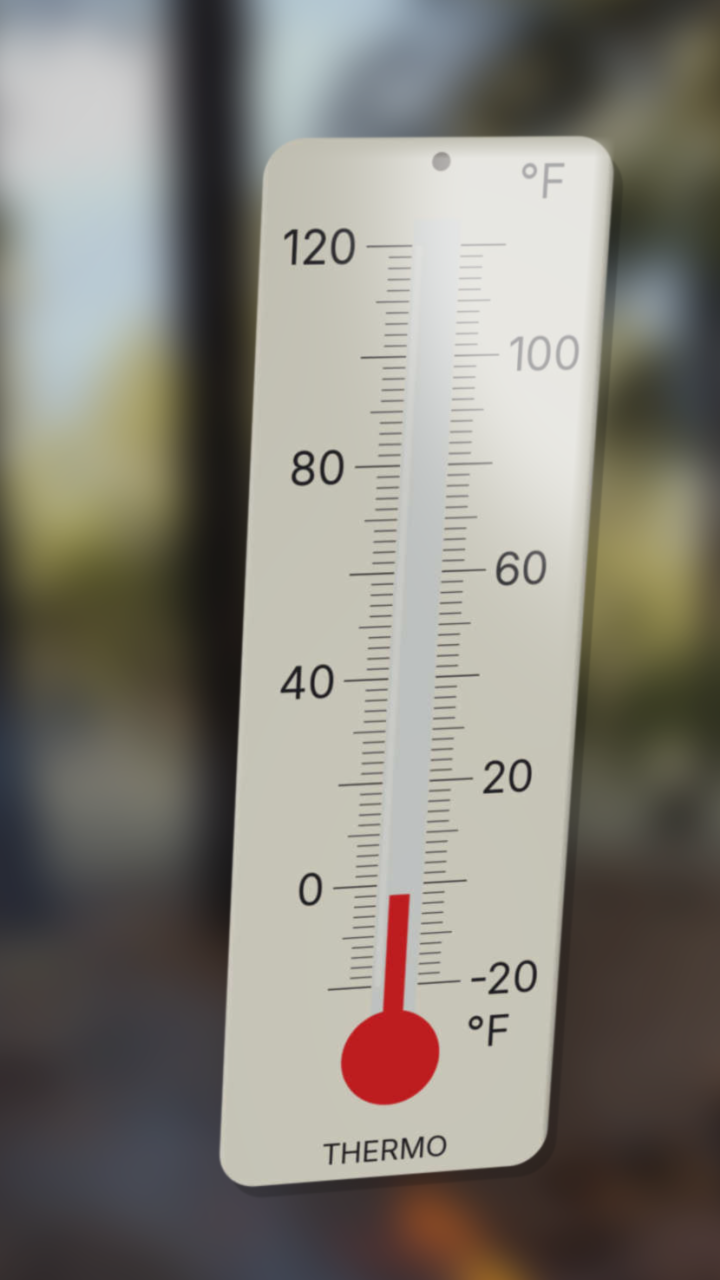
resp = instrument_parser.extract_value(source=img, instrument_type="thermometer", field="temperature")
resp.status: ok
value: -2 °F
